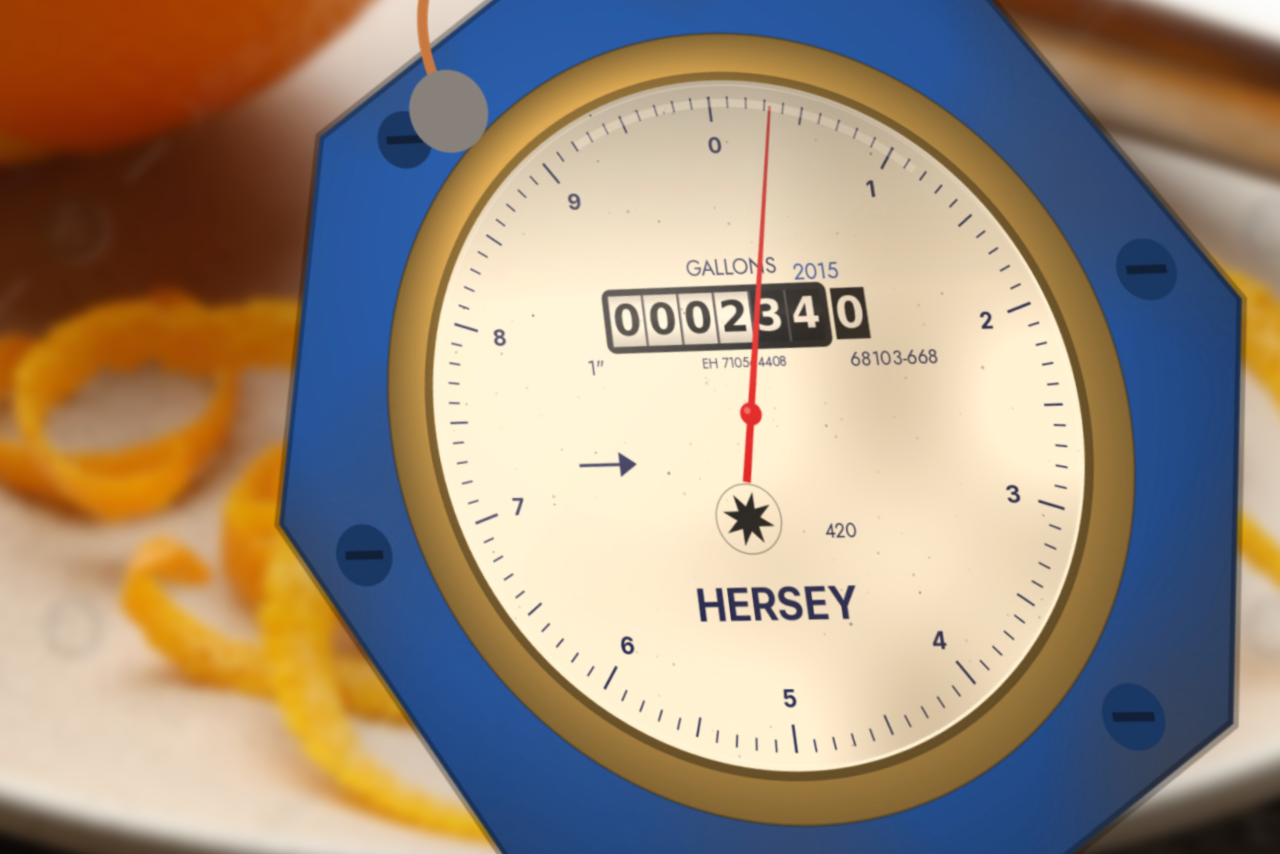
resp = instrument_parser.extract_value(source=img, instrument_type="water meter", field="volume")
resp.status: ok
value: 2340.3 gal
